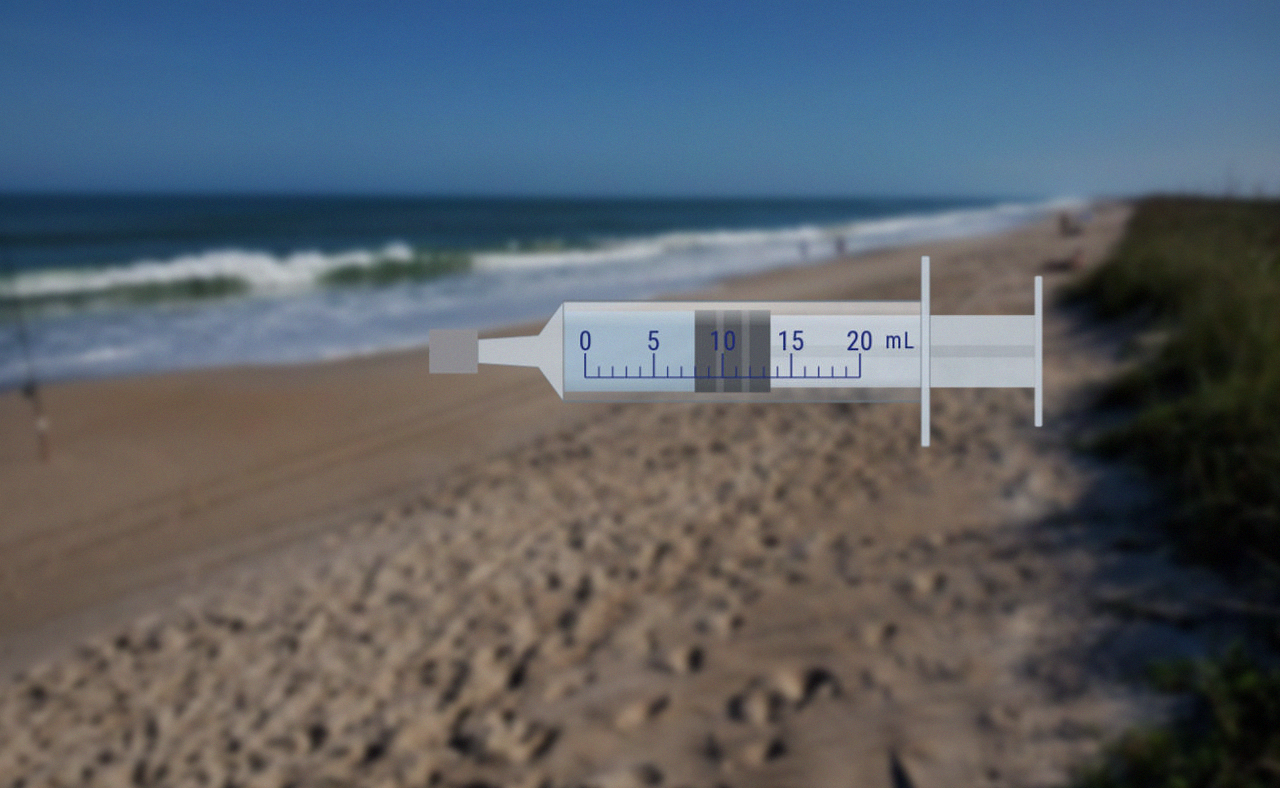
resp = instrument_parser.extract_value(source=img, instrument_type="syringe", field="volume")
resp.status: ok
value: 8 mL
